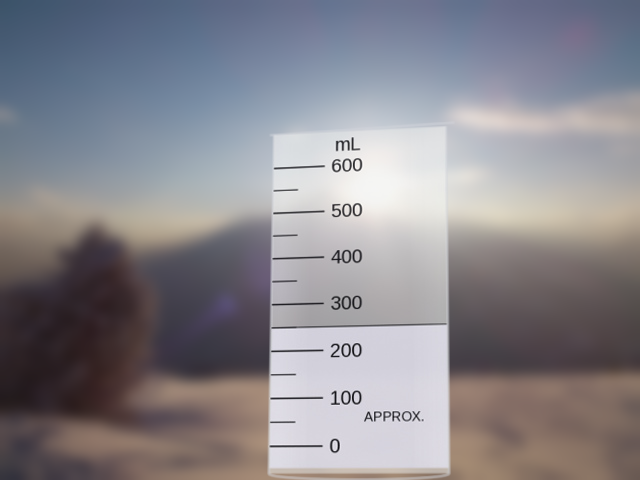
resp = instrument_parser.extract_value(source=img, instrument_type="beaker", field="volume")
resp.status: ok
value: 250 mL
